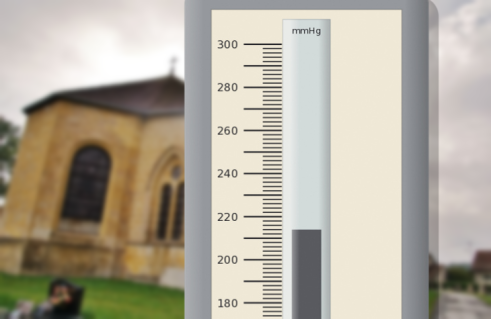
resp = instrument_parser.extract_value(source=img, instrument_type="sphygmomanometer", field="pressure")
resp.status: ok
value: 214 mmHg
